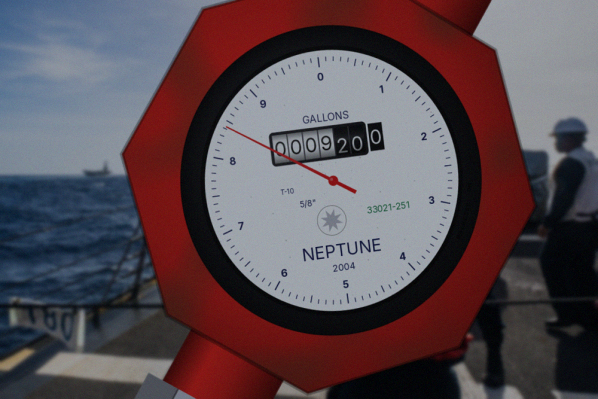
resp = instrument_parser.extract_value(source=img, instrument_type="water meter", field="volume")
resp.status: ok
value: 9198.4 gal
